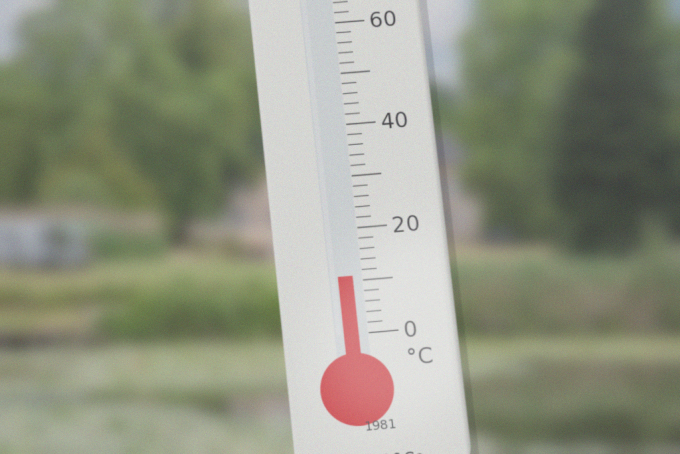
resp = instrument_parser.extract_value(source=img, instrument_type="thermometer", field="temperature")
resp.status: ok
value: 11 °C
